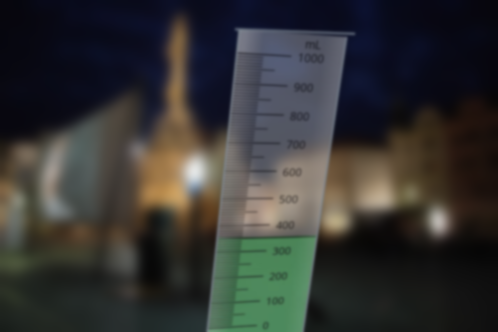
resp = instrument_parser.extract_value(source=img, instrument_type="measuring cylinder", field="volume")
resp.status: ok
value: 350 mL
